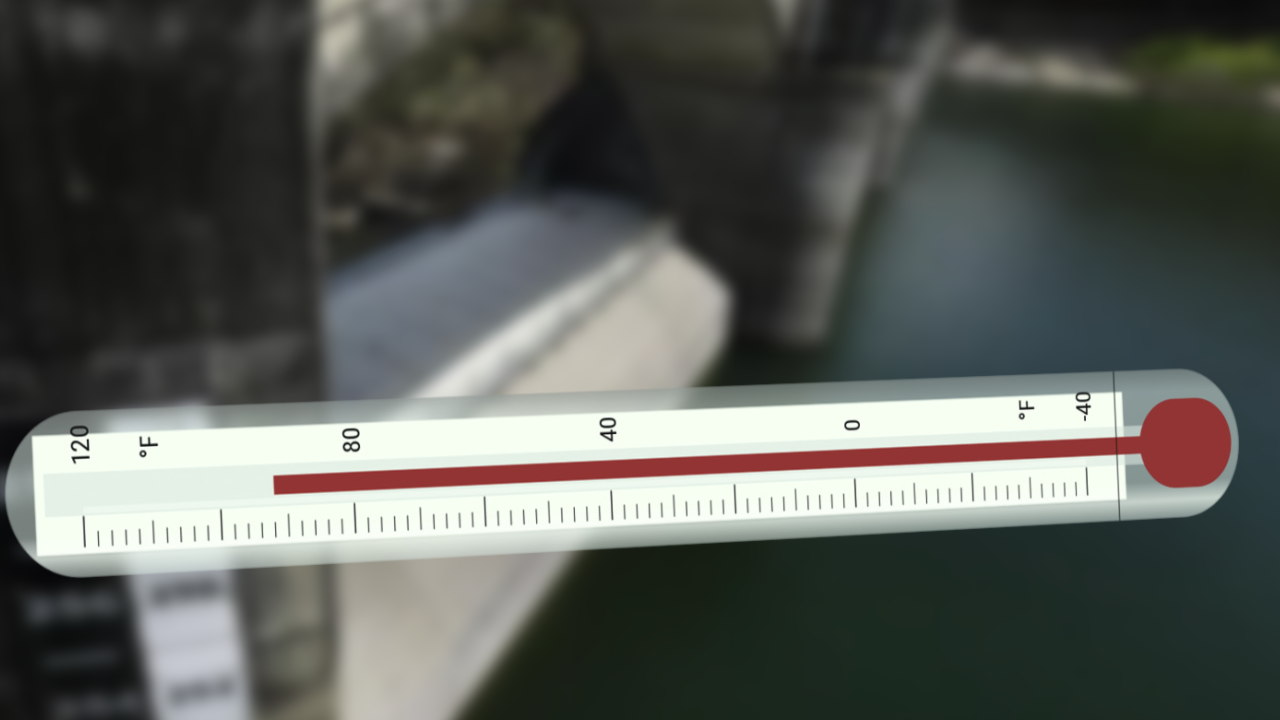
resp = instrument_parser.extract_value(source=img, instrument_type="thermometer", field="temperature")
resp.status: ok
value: 92 °F
